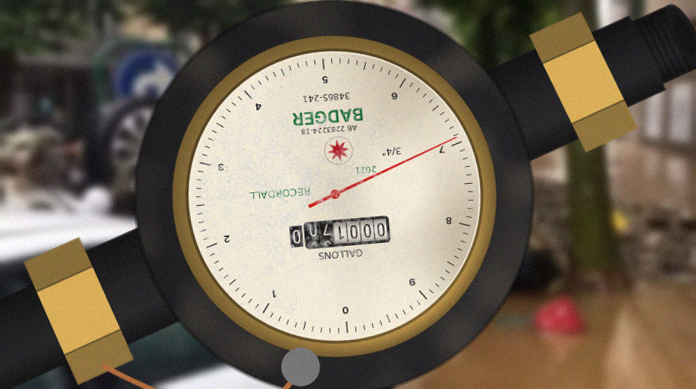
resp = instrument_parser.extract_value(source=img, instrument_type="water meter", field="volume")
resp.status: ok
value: 1696.9 gal
